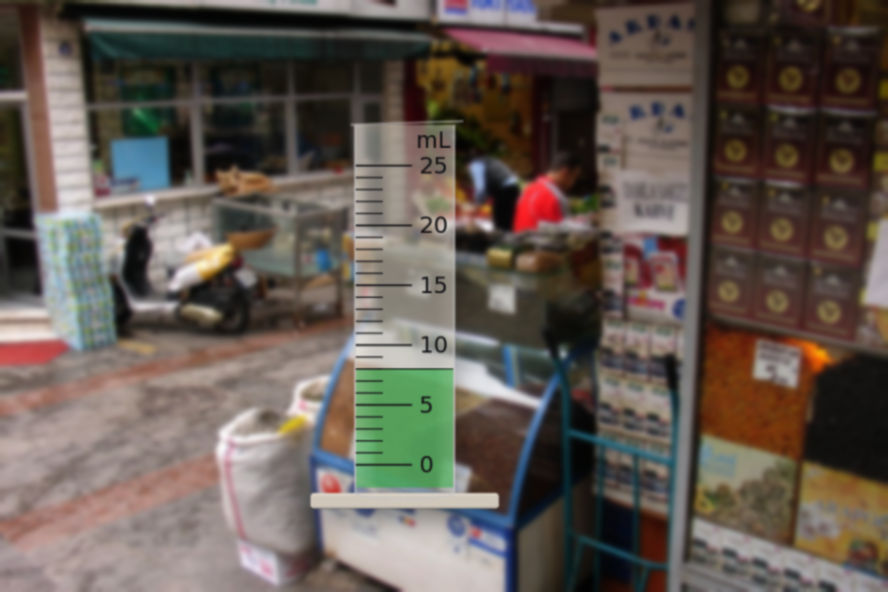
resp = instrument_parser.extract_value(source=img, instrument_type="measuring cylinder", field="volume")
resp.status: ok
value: 8 mL
